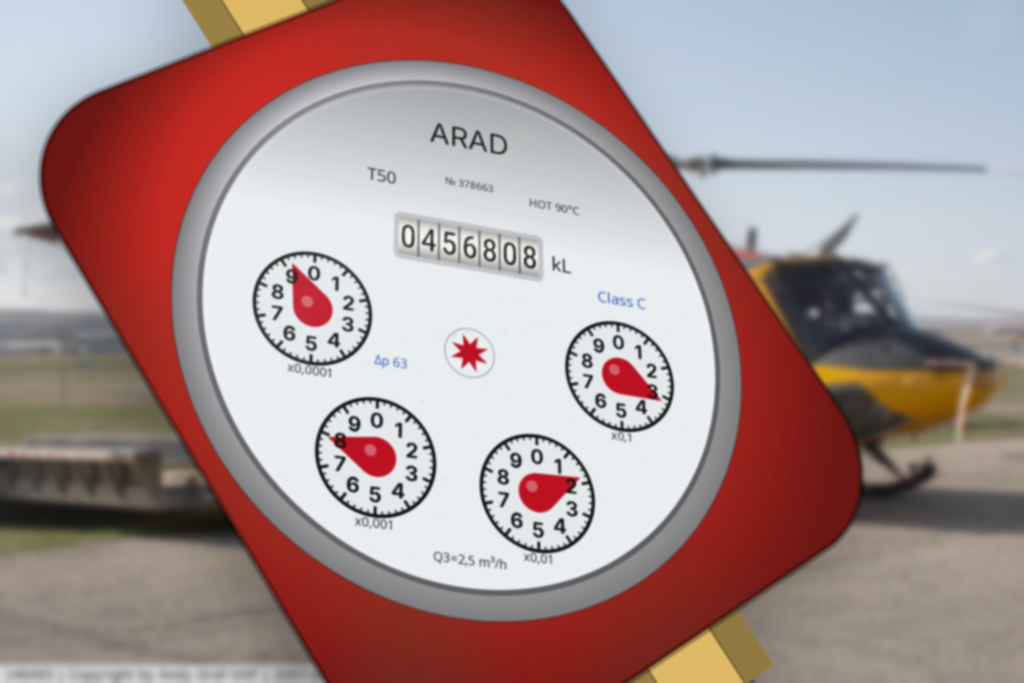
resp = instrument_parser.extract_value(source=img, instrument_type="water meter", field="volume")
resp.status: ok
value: 456808.3179 kL
